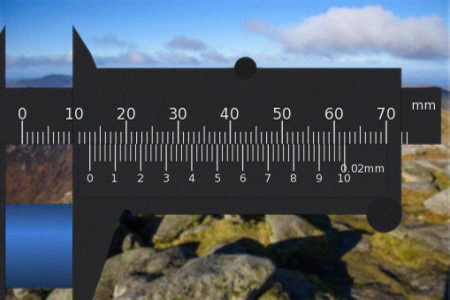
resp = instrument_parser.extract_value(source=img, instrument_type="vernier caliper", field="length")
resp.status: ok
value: 13.0 mm
